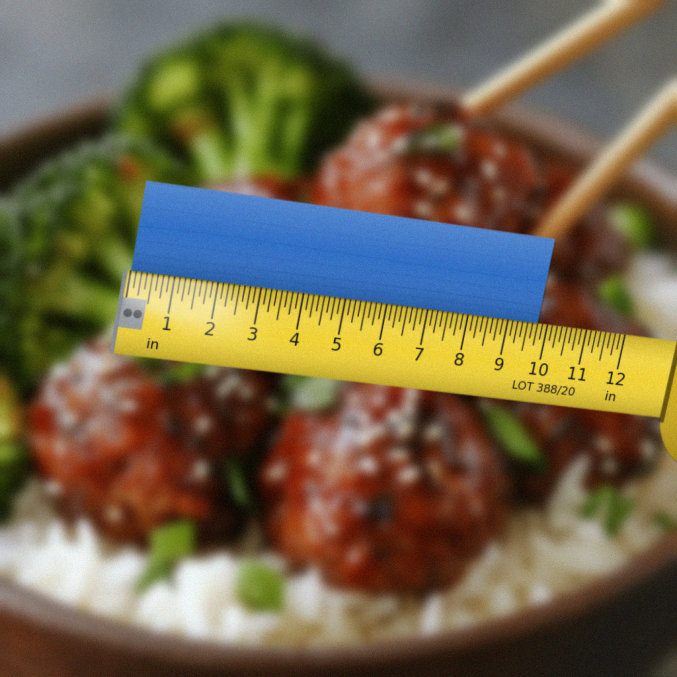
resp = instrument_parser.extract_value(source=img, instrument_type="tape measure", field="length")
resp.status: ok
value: 9.75 in
